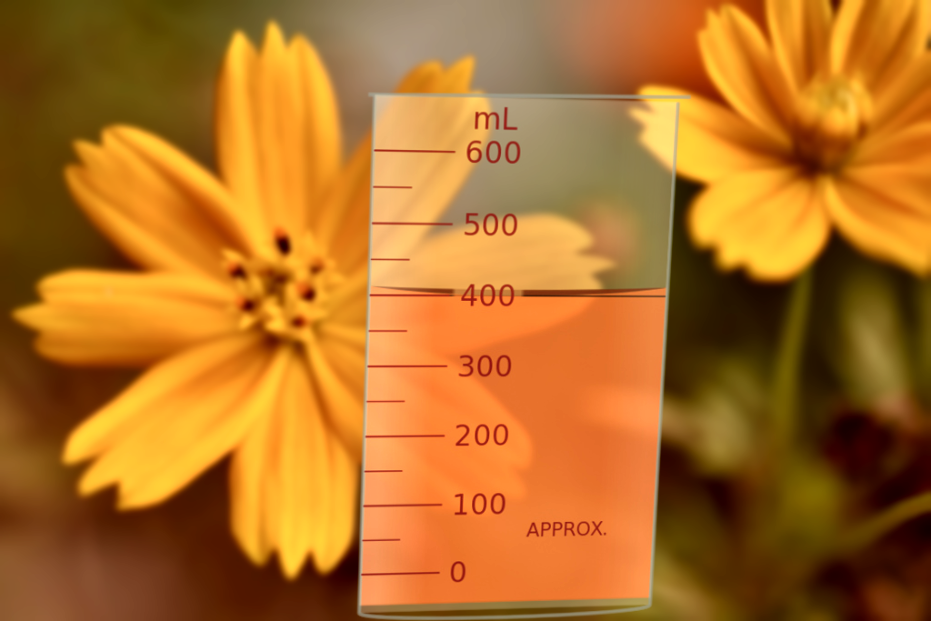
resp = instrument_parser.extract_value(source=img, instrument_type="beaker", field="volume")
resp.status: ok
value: 400 mL
